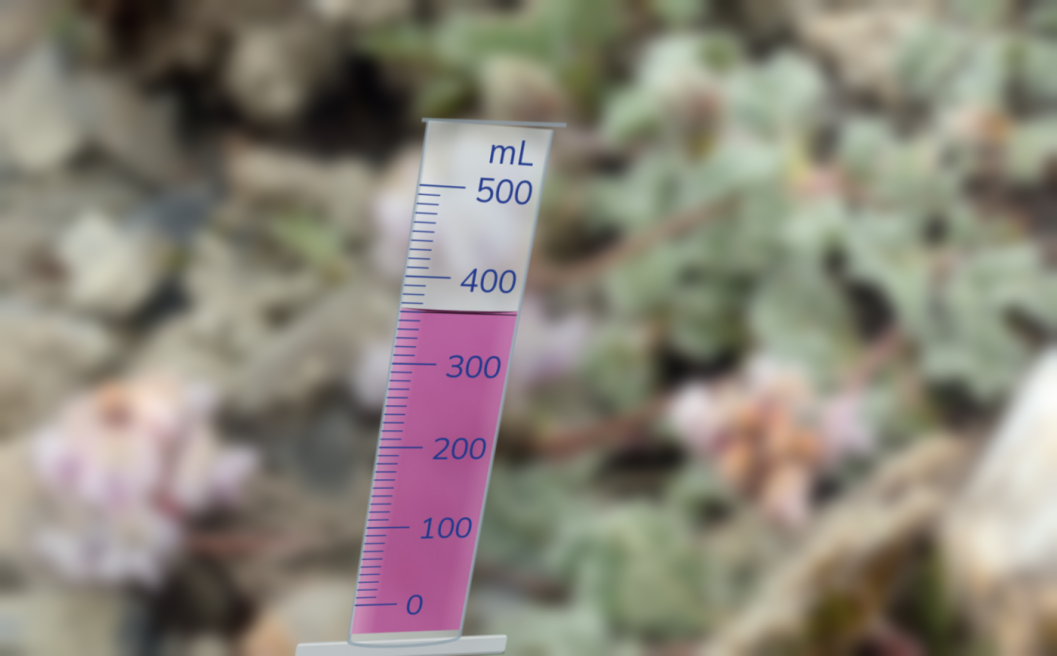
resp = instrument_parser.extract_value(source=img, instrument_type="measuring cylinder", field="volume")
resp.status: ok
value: 360 mL
